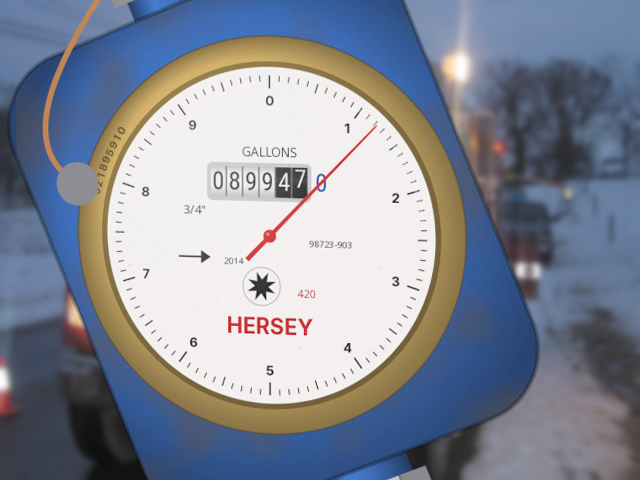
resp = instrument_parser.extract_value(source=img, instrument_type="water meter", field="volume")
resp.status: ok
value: 899471.2 gal
